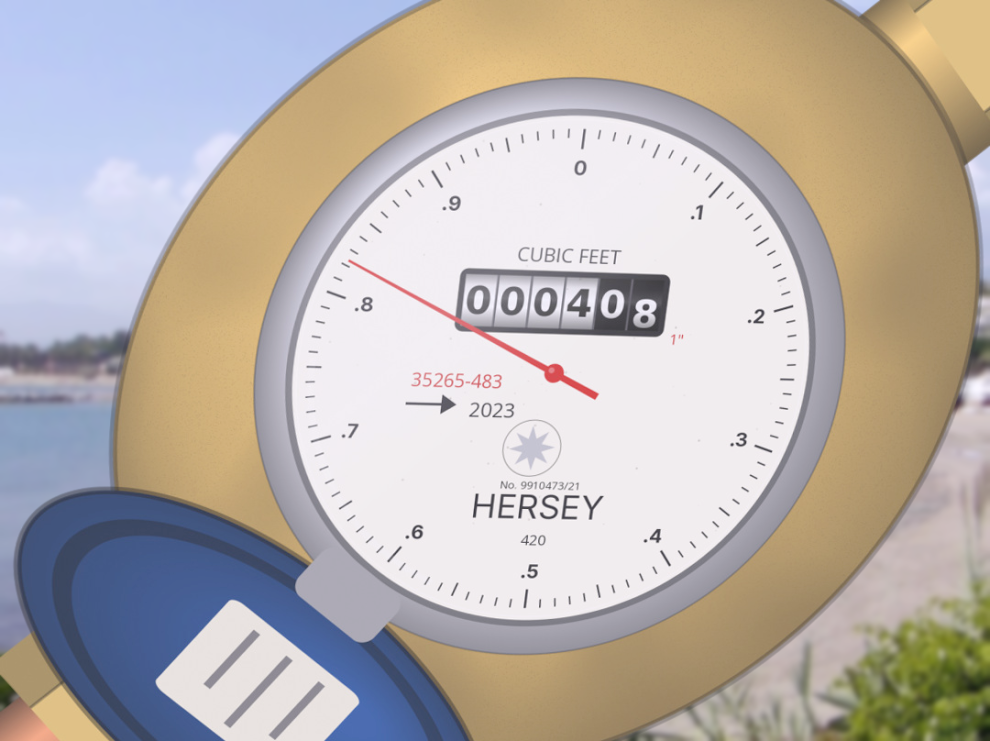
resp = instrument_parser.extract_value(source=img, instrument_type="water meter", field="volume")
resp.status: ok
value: 407.82 ft³
